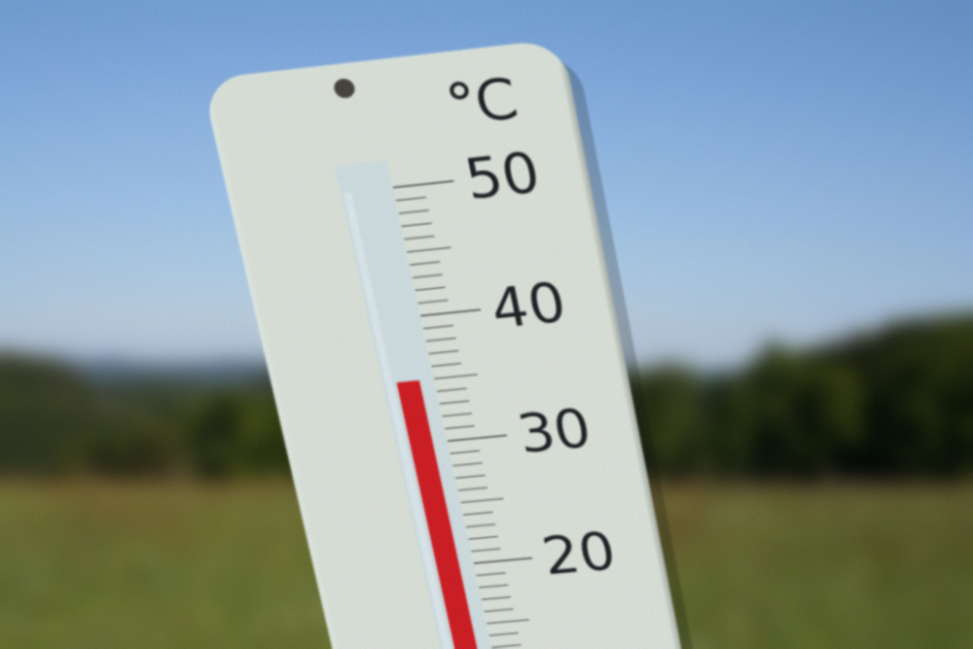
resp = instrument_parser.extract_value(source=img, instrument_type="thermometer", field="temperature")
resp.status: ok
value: 35 °C
